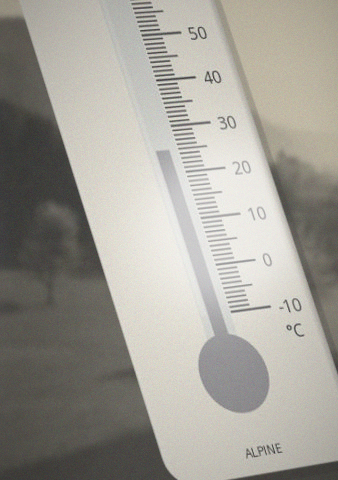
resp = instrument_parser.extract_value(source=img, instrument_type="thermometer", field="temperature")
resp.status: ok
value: 25 °C
